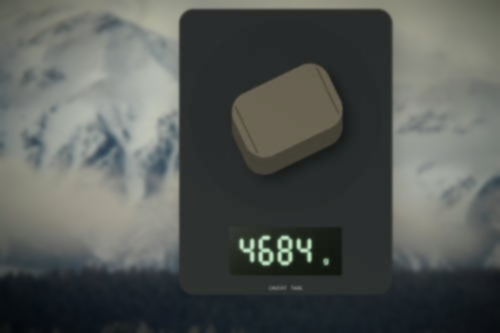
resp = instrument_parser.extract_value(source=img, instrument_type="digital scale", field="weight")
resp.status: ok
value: 4684 g
